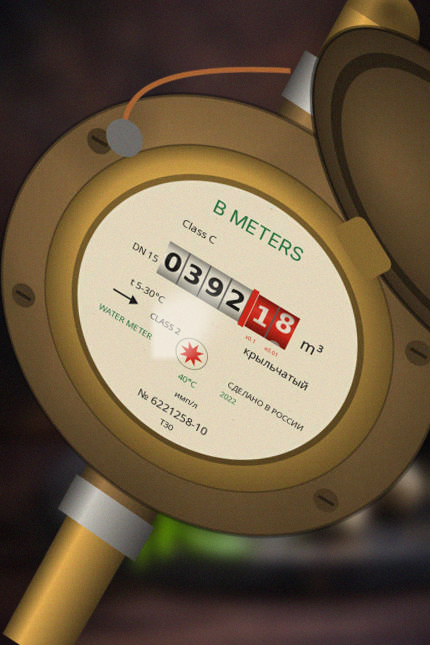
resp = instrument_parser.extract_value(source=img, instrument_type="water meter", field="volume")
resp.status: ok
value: 392.18 m³
